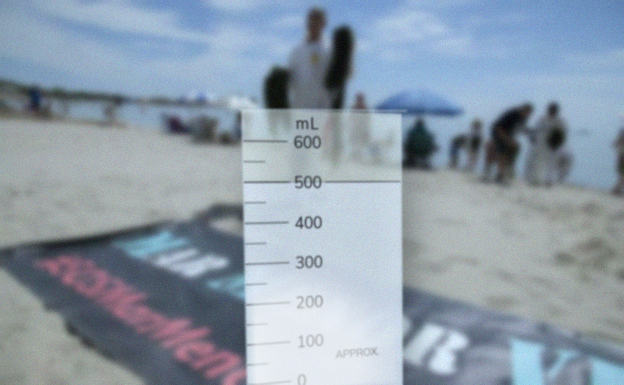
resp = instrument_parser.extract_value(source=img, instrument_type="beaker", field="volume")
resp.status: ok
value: 500 mL
